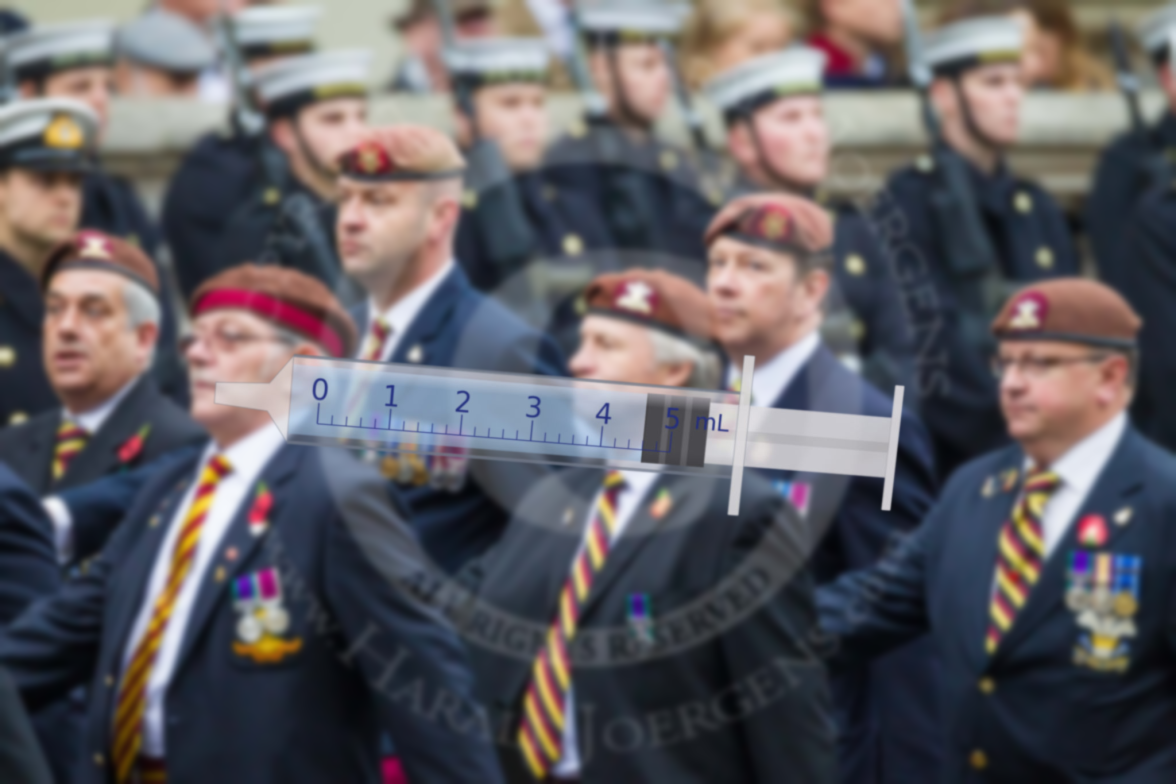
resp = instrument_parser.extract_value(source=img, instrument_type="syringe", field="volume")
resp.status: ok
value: 4.6 mL
